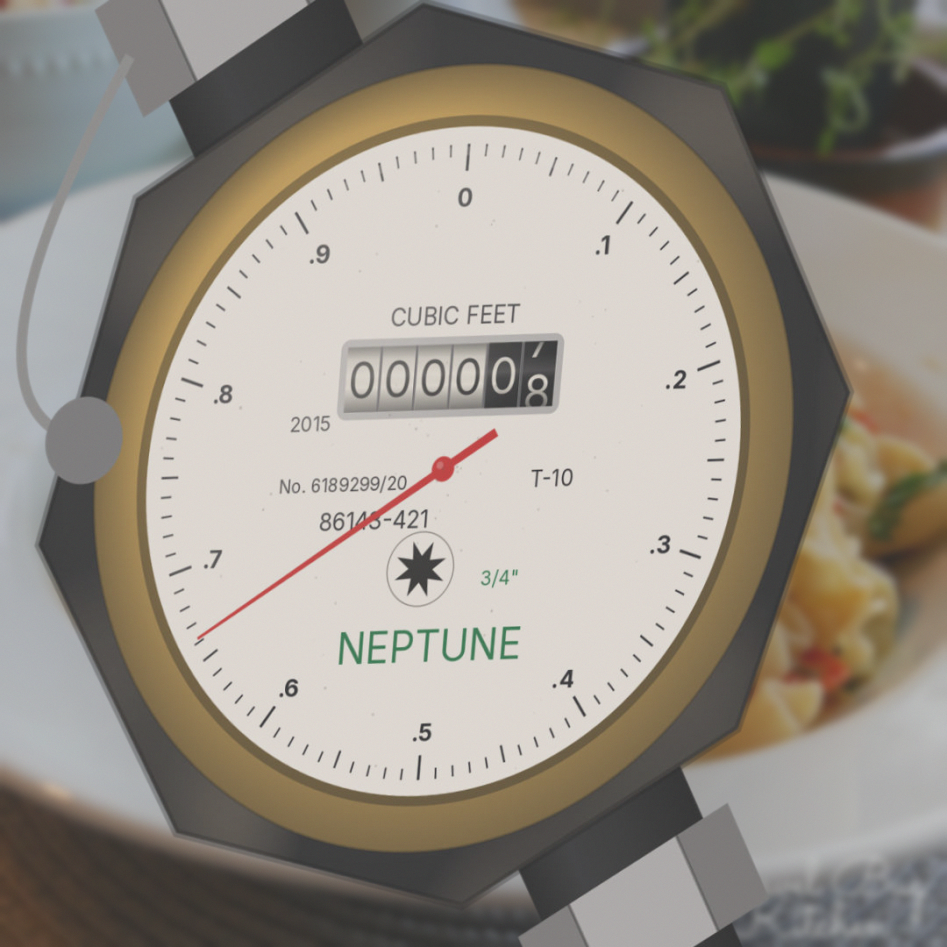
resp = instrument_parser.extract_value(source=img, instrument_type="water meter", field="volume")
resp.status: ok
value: 7.66 ft³
